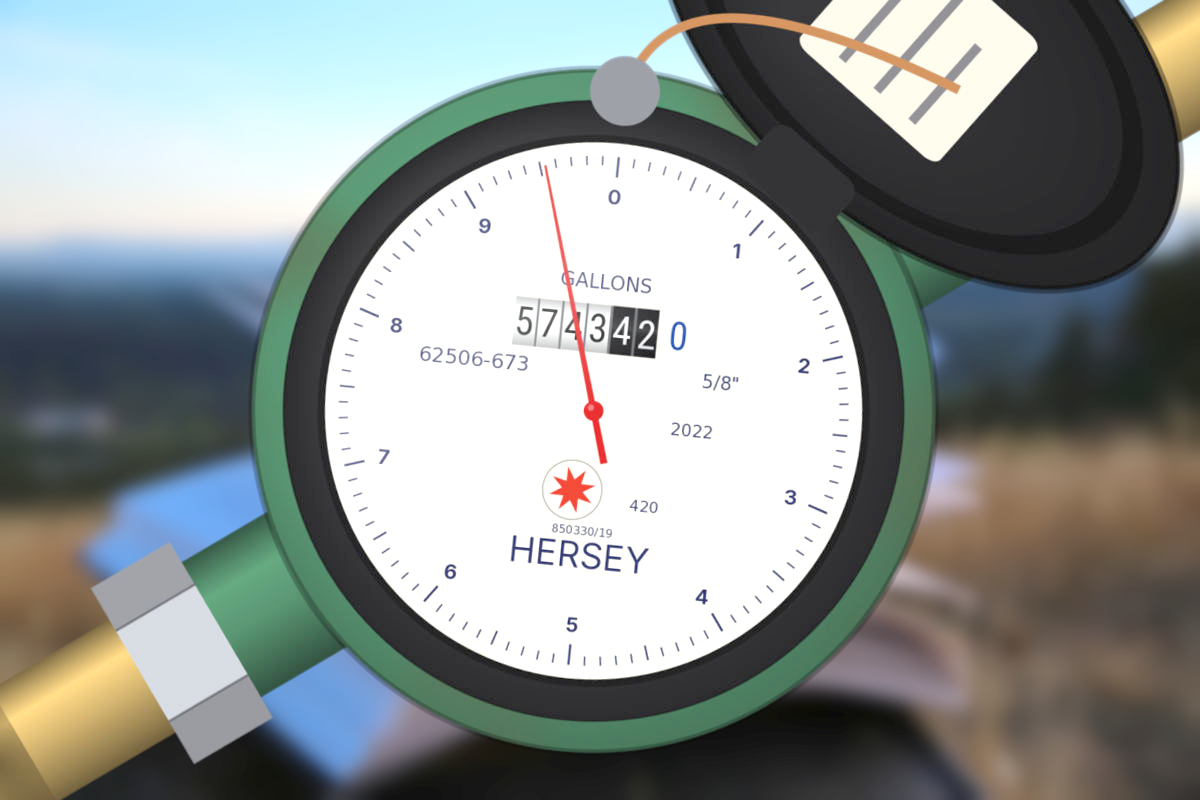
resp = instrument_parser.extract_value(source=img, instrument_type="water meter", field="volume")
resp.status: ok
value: 5743419.5 gal
